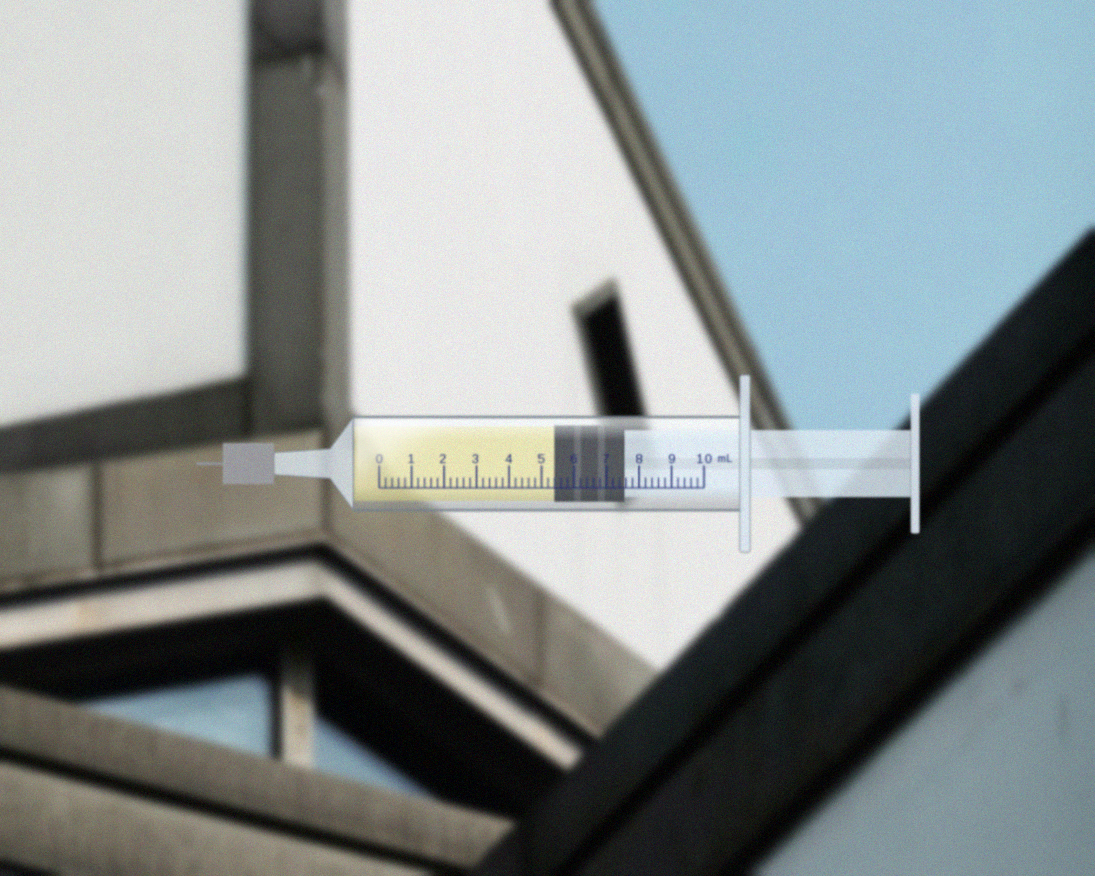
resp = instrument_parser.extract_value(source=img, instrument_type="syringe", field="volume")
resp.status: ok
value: 5.4 mL
